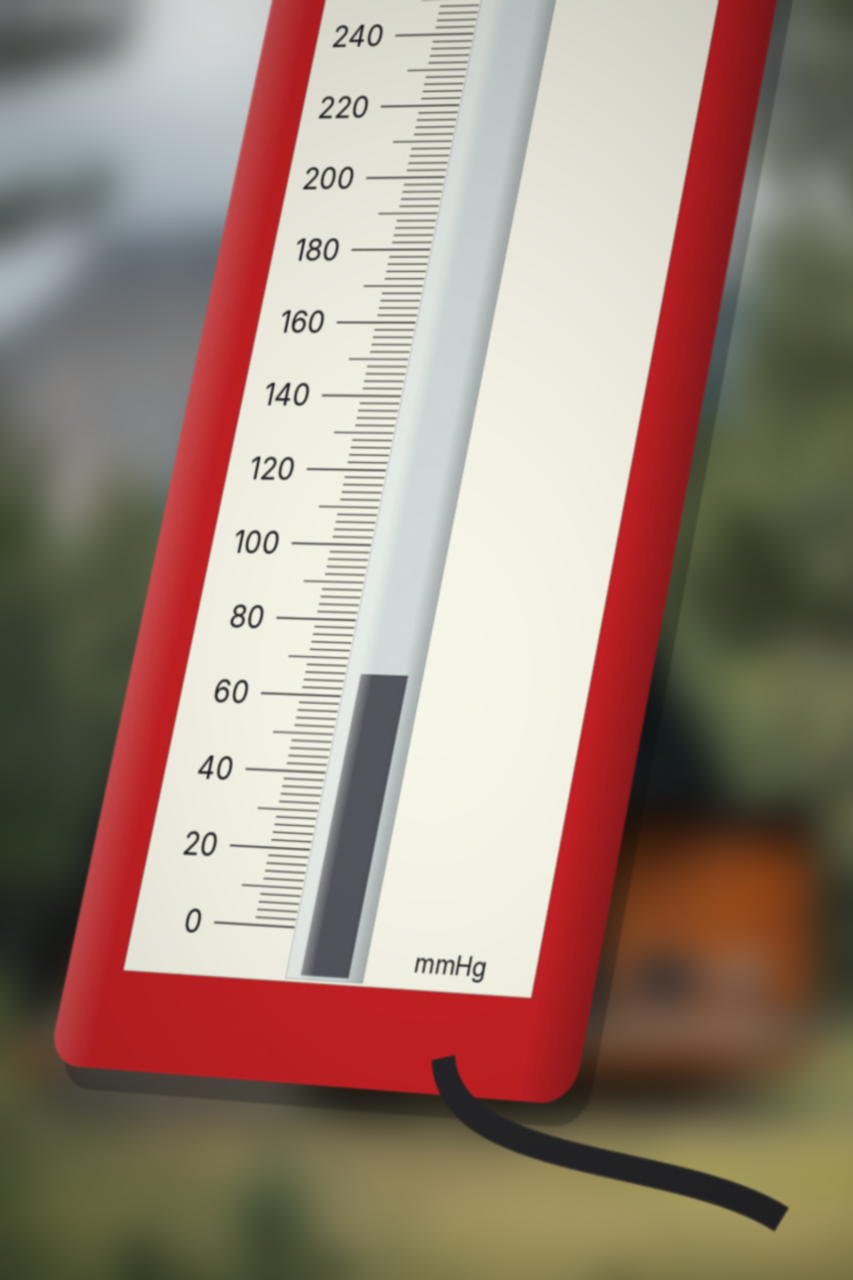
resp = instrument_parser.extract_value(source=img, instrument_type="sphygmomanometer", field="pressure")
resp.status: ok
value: 66 mmHg
